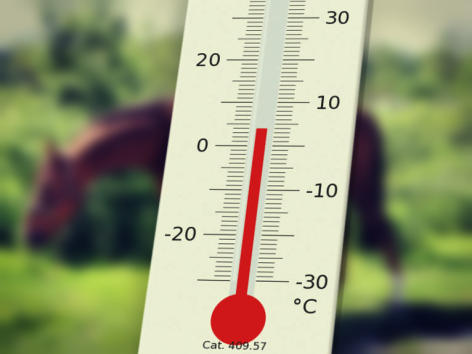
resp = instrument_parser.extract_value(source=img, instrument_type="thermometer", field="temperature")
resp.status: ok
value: 4 °C
